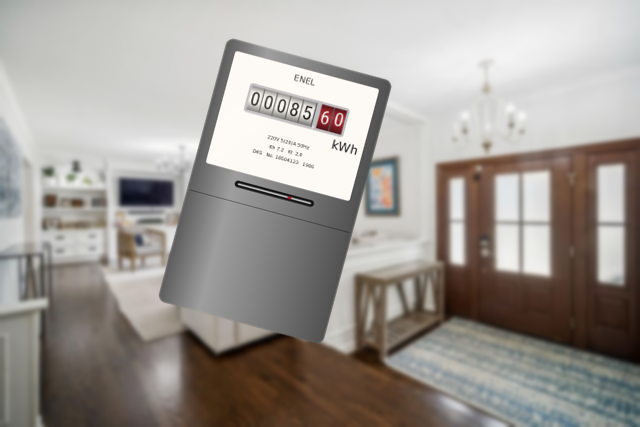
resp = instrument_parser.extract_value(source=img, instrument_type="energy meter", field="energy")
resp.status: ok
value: 85.60 kWh
